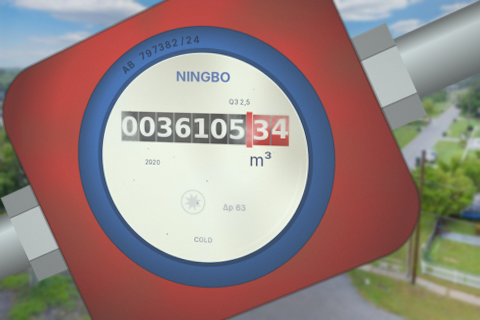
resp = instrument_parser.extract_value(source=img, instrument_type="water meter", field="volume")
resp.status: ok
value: 36105.34 m³
